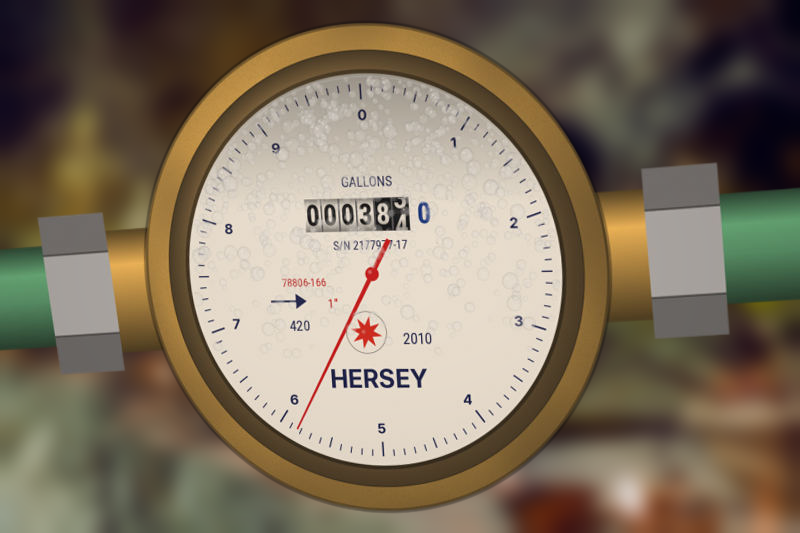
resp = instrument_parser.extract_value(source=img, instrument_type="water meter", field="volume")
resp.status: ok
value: 3835.8 gal
